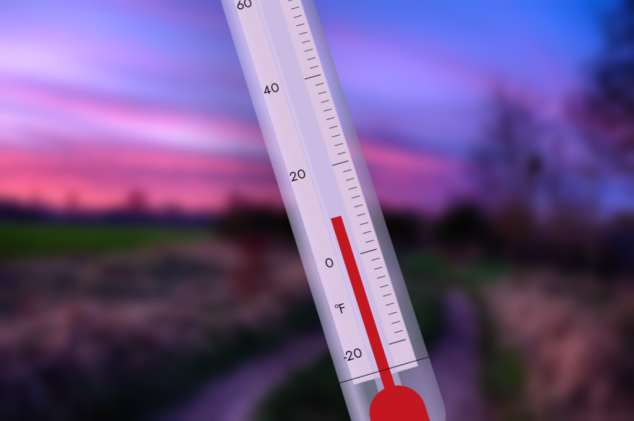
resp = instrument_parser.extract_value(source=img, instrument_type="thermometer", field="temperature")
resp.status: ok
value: 9 °F
